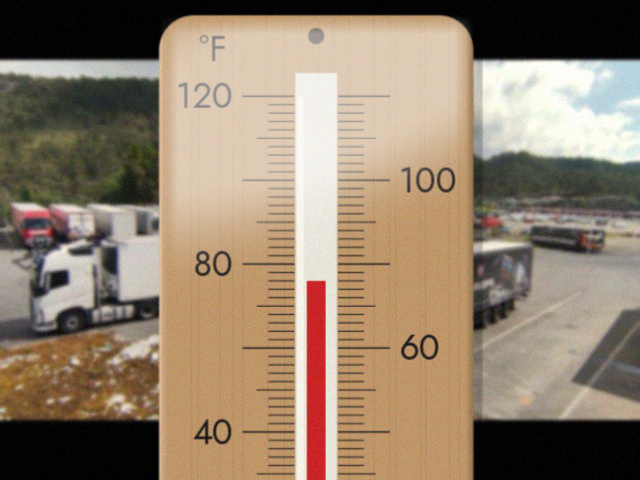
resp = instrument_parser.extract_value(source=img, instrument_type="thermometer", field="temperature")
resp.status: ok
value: 76 °F
